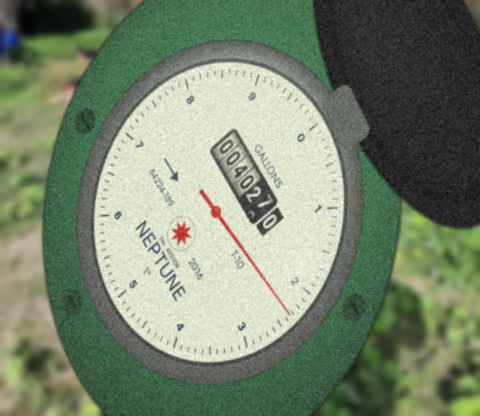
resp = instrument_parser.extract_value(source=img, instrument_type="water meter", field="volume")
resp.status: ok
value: 40272.3 gal
